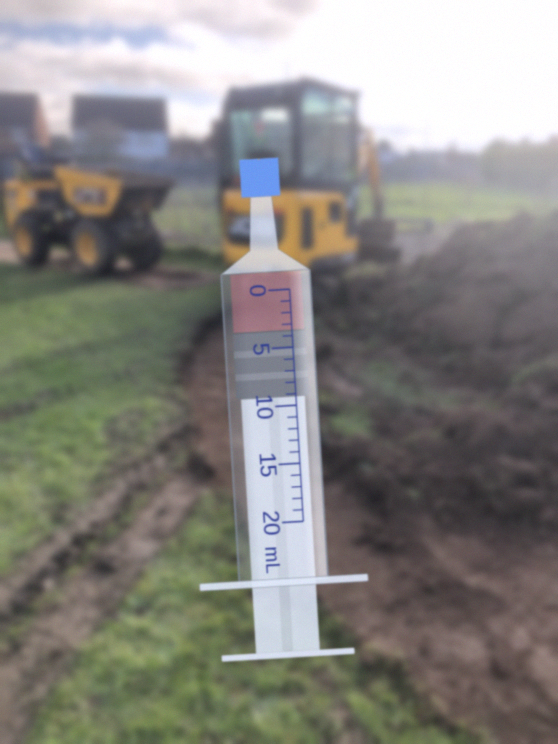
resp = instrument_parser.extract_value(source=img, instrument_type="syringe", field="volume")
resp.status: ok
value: 3.5 mL
